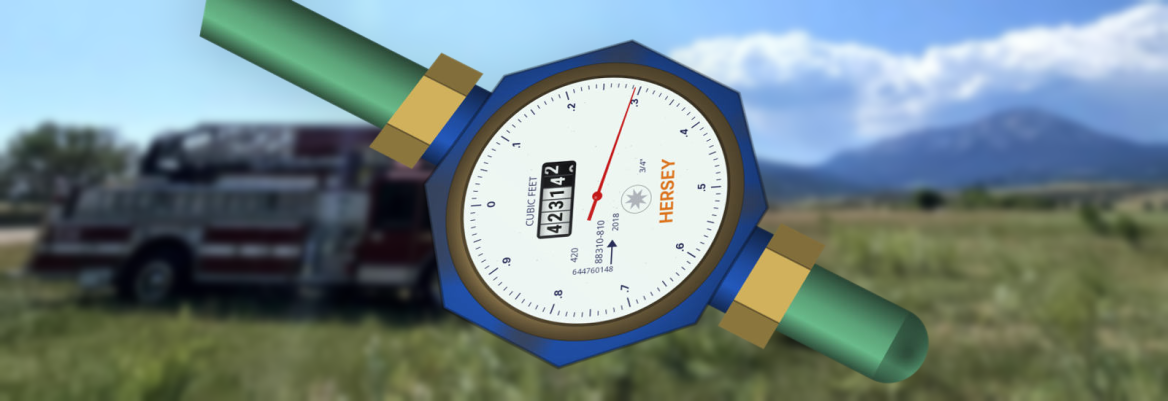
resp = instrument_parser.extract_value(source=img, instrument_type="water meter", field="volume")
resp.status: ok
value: 423142.29 ft³
